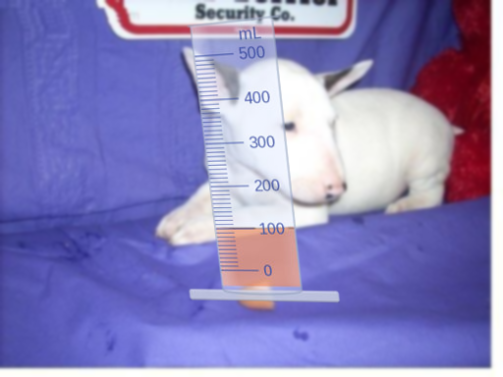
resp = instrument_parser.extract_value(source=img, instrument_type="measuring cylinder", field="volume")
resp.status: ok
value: 100 mL
